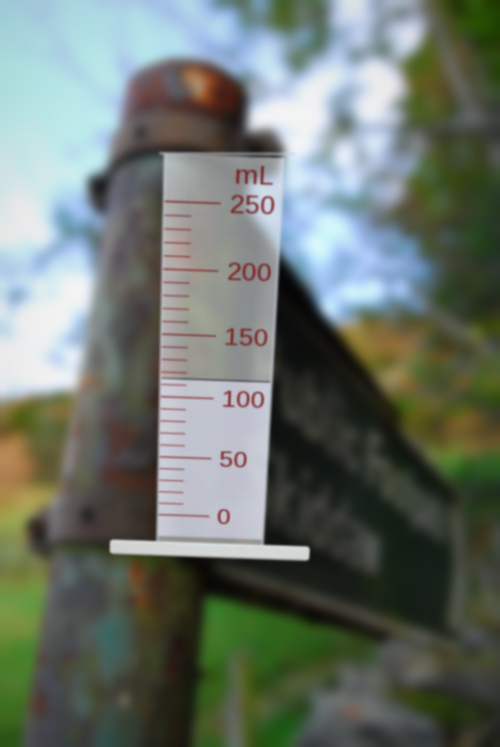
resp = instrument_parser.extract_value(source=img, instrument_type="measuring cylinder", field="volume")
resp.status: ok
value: 115 mL
